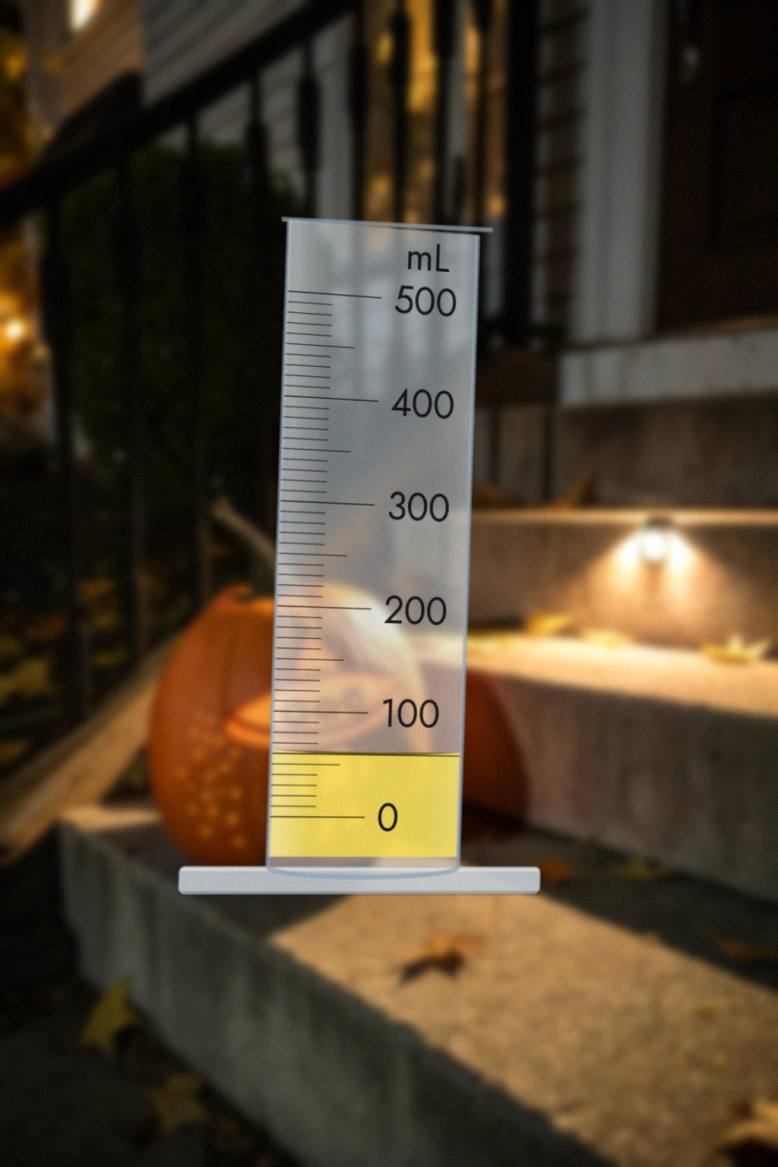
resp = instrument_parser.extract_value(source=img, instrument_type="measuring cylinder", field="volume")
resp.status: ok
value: 60 mL
